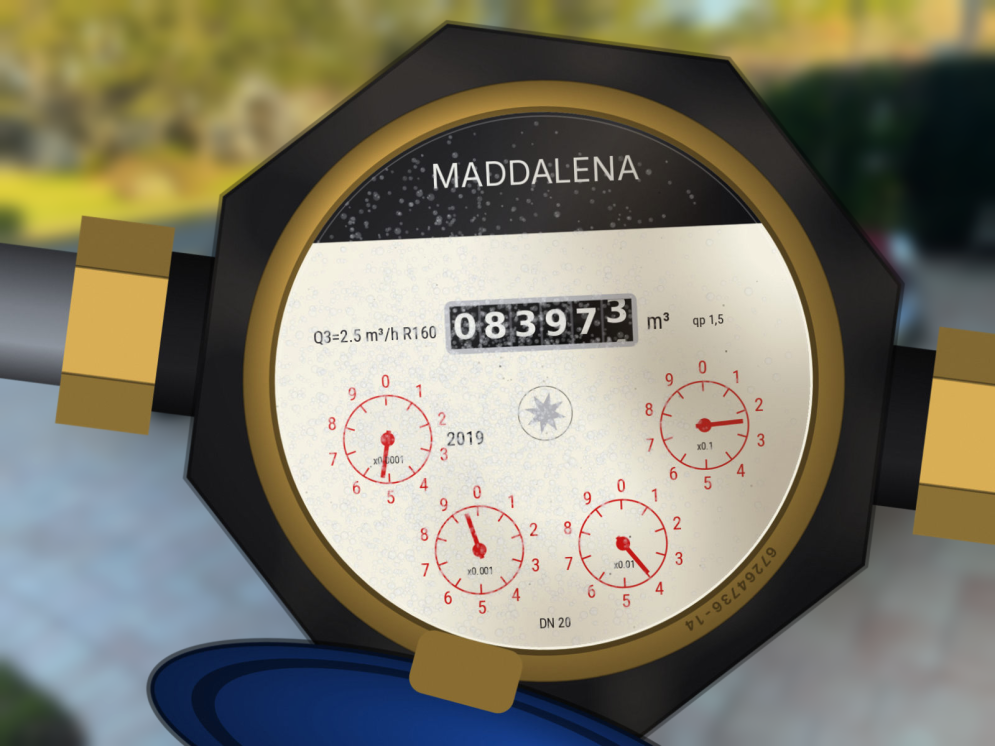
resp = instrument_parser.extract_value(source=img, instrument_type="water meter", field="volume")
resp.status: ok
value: 83973.2395 m³
